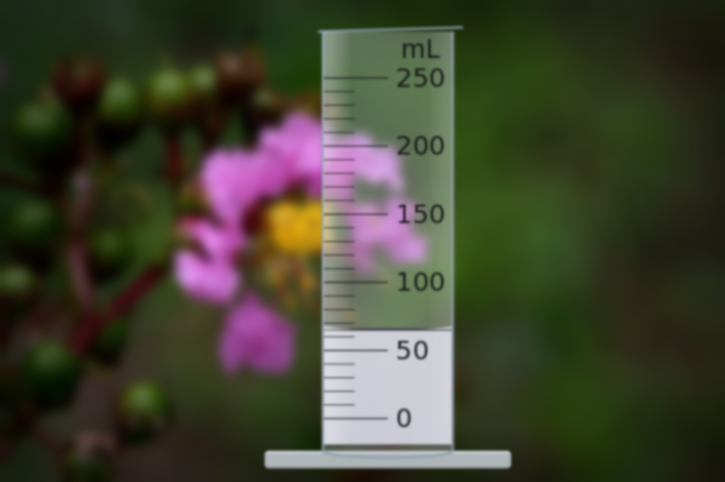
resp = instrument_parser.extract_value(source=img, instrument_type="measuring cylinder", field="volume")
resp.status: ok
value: 65 mL
